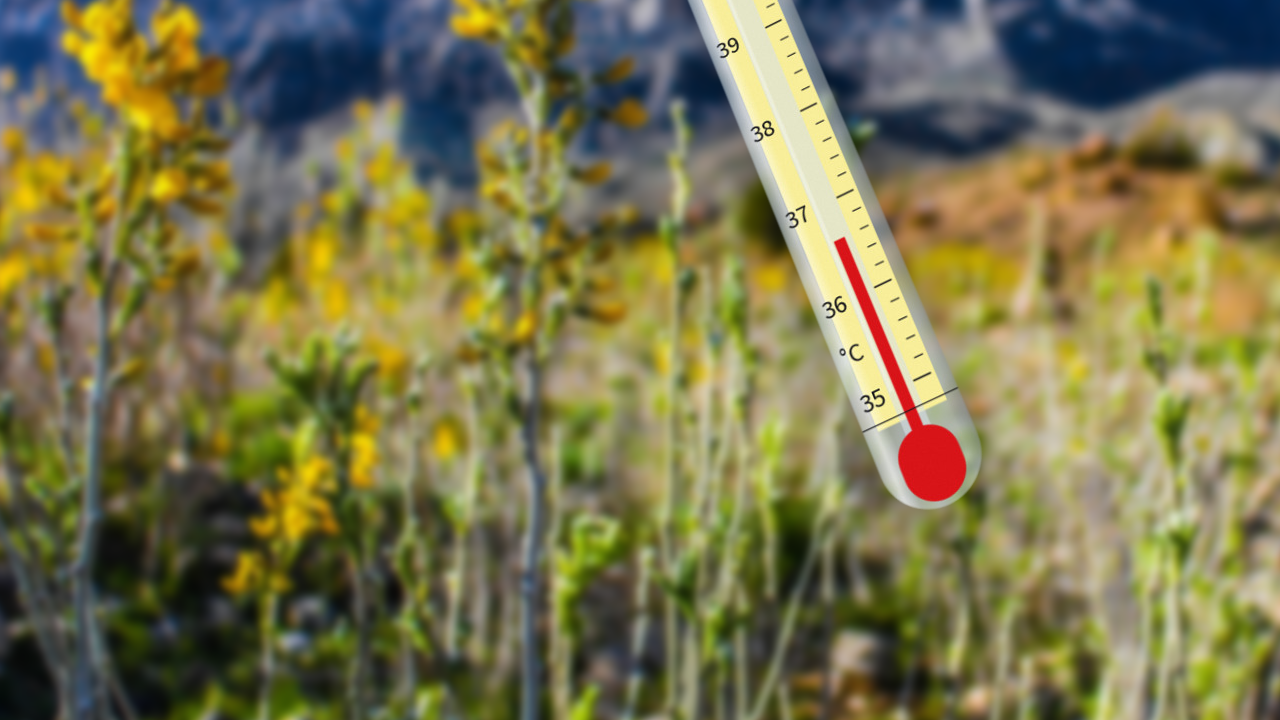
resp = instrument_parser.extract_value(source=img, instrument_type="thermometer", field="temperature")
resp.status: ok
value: 36.6 °C
